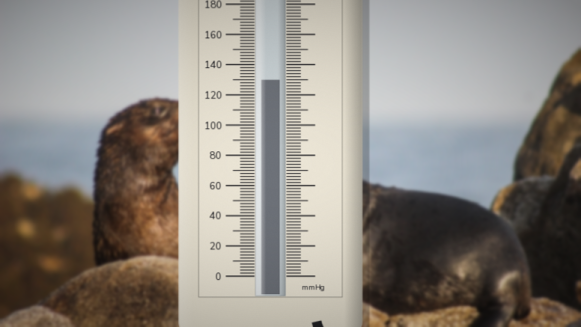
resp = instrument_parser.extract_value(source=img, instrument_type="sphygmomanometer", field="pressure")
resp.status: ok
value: 130 mmHg
